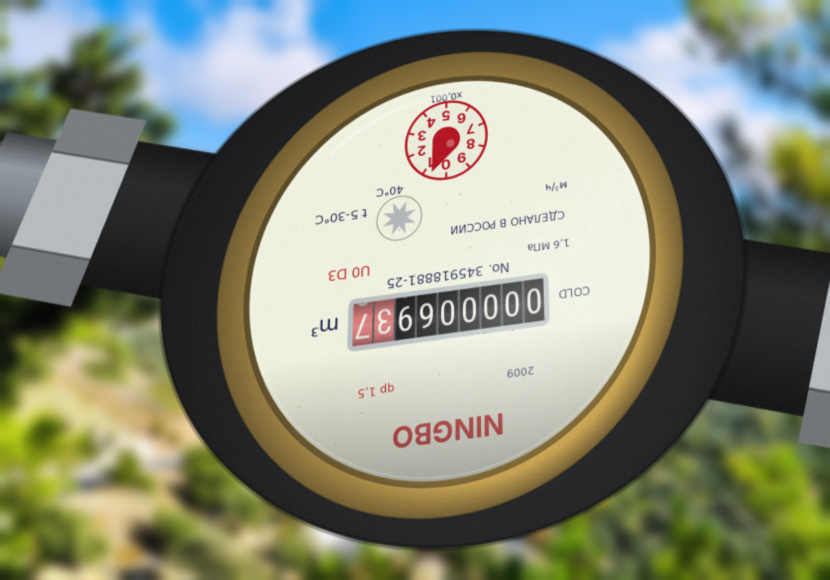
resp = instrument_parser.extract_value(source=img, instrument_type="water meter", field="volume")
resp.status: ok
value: 69.370 m³
